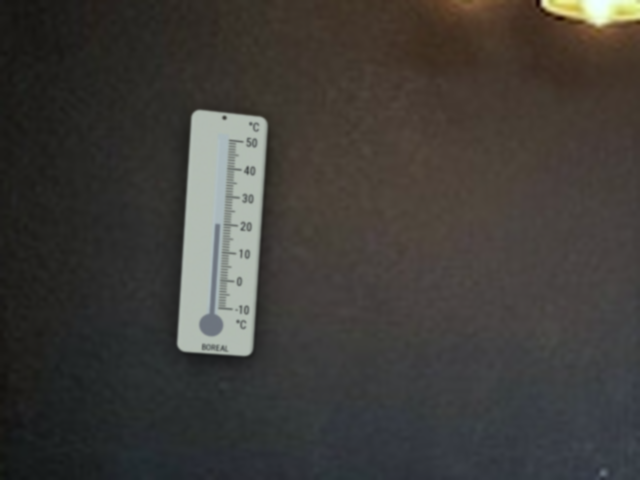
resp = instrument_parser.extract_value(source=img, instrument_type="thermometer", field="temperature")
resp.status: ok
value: 20 °C
